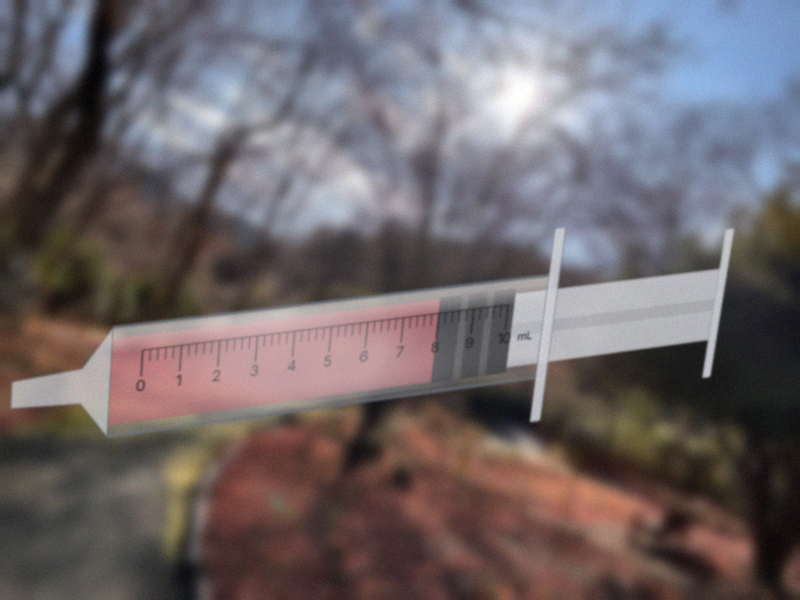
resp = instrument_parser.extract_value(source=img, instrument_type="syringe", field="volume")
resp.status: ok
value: 8 mL
